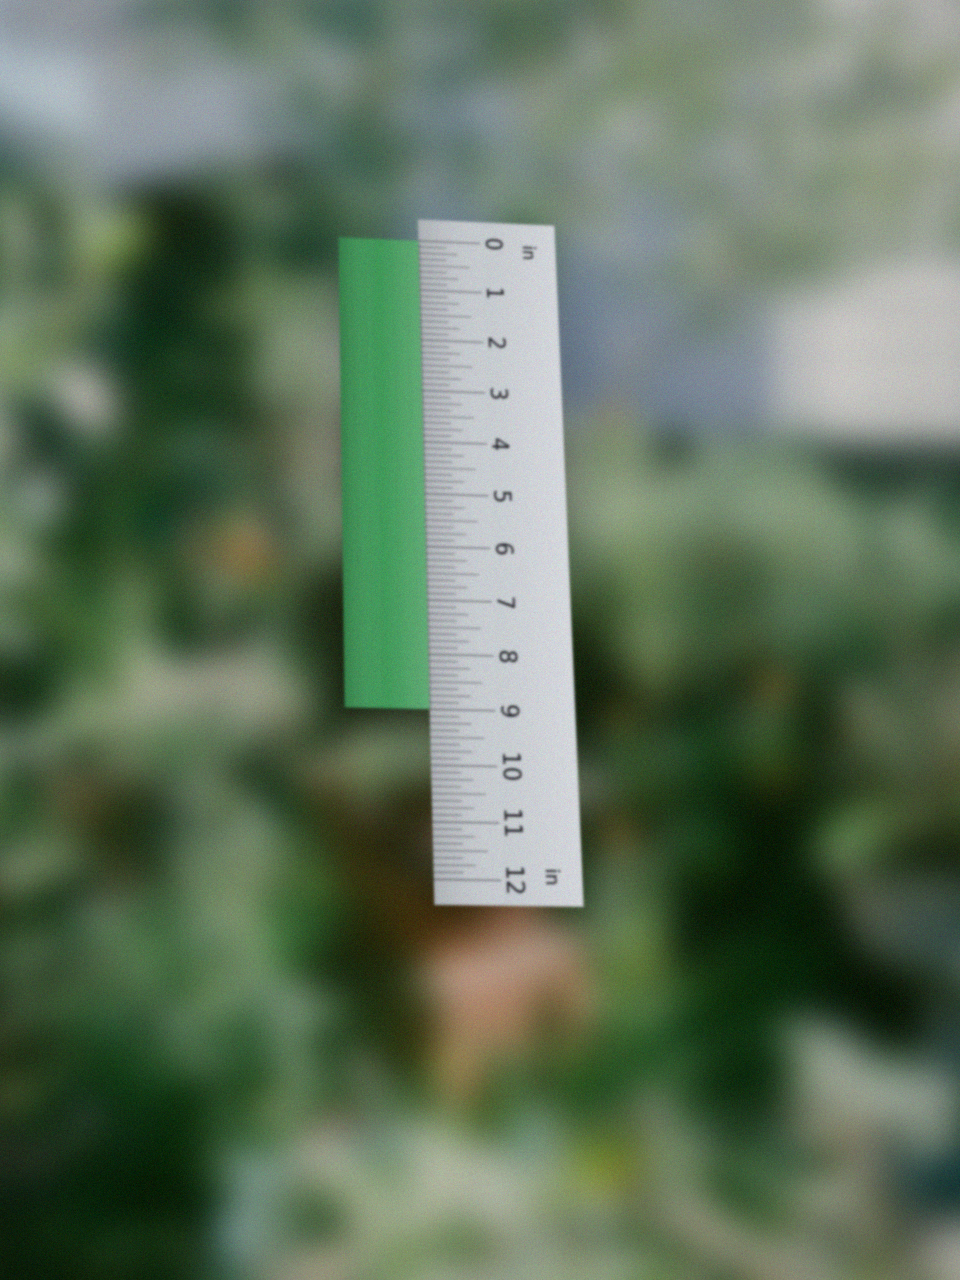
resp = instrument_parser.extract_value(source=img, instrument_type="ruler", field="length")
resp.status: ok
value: 9 in
